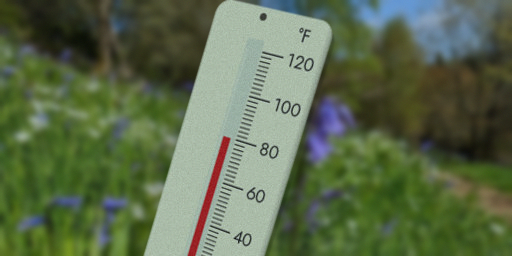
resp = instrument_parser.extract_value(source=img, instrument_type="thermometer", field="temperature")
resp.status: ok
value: 80 °F
